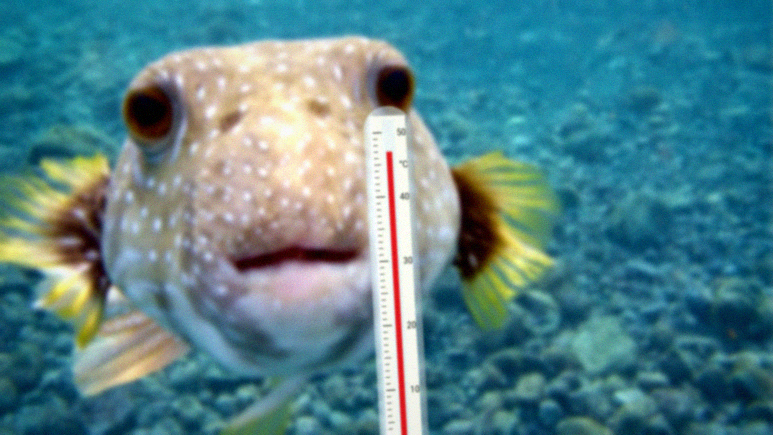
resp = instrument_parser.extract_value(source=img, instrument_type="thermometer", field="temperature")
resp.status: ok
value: 47 °C
